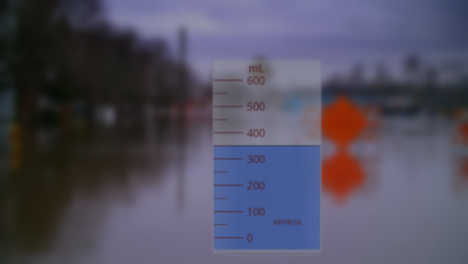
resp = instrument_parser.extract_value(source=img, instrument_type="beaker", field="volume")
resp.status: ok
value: 350 mL
